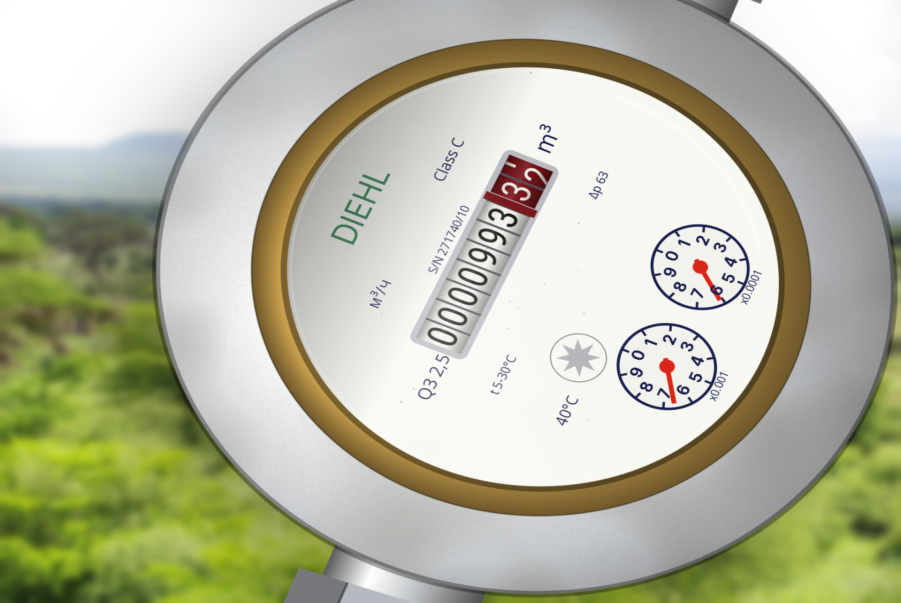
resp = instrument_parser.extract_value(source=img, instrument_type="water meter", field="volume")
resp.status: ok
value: 993.3166 m³
